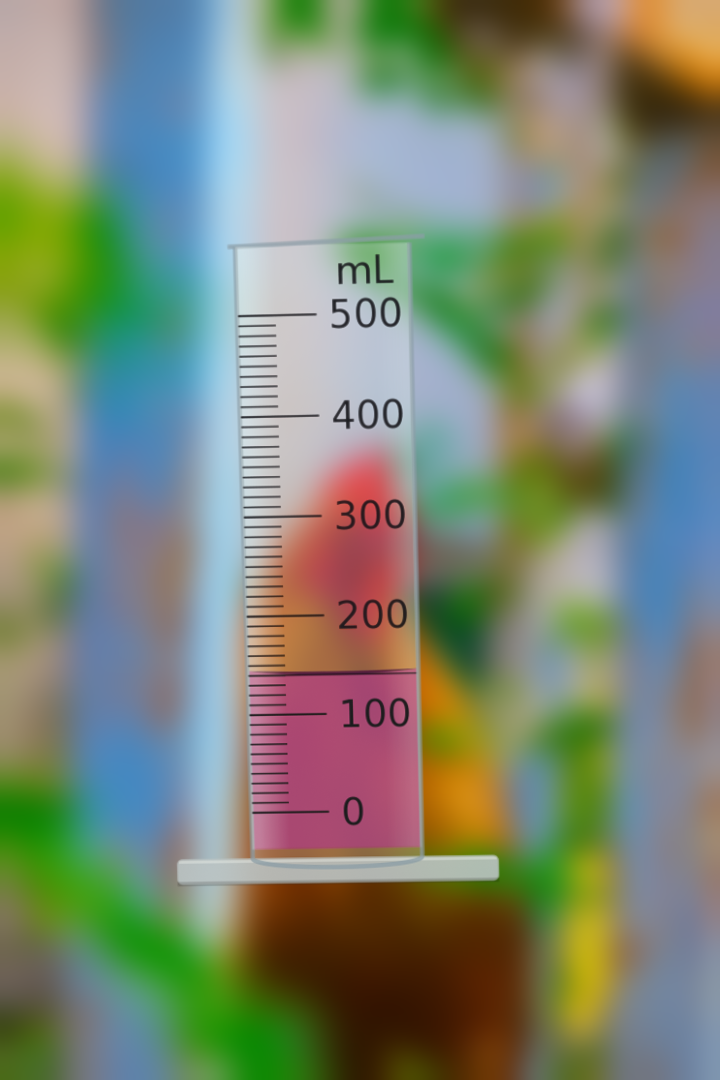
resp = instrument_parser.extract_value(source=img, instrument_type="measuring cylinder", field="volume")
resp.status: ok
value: 140 mL
